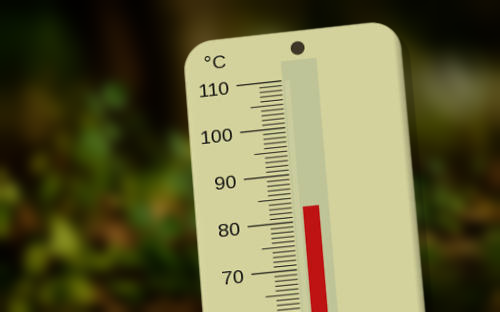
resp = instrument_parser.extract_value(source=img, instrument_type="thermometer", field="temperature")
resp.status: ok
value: 83 °C
